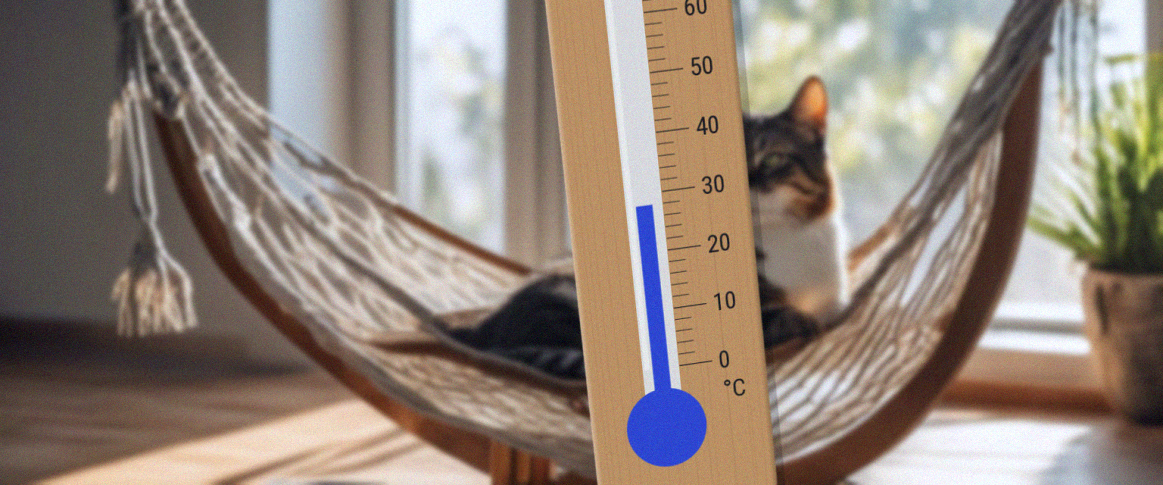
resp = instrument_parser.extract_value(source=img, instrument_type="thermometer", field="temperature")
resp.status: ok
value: 28 °C
